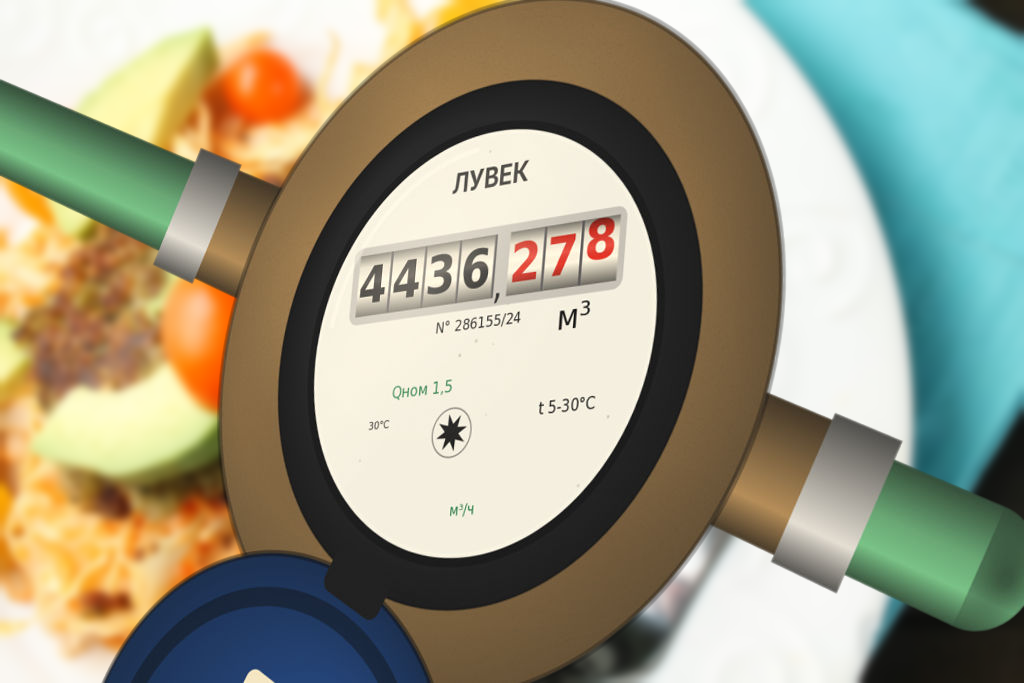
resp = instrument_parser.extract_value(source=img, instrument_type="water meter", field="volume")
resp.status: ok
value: 4436.278 m³
